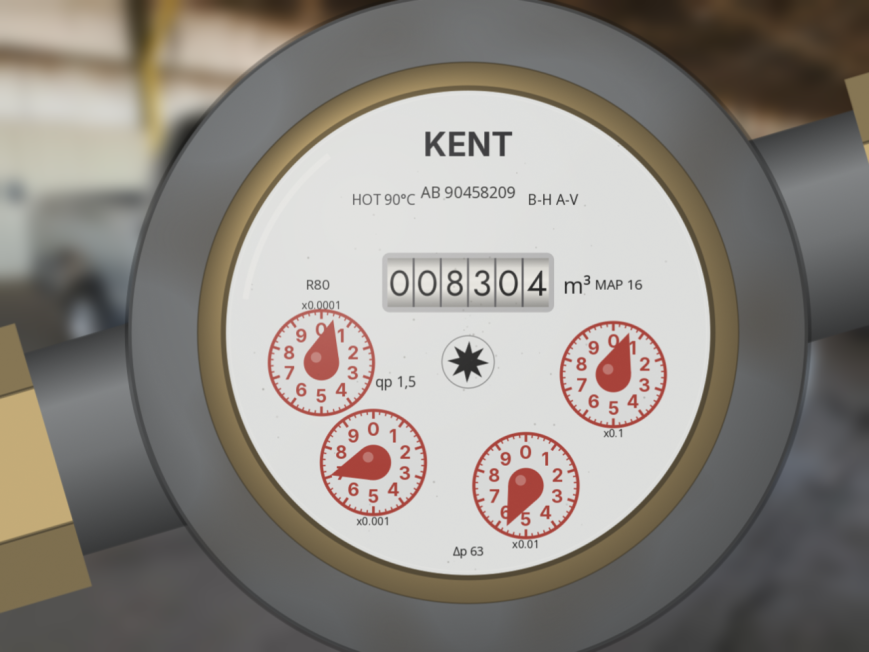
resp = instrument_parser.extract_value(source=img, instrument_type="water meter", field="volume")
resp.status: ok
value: 8304.0570 m³
